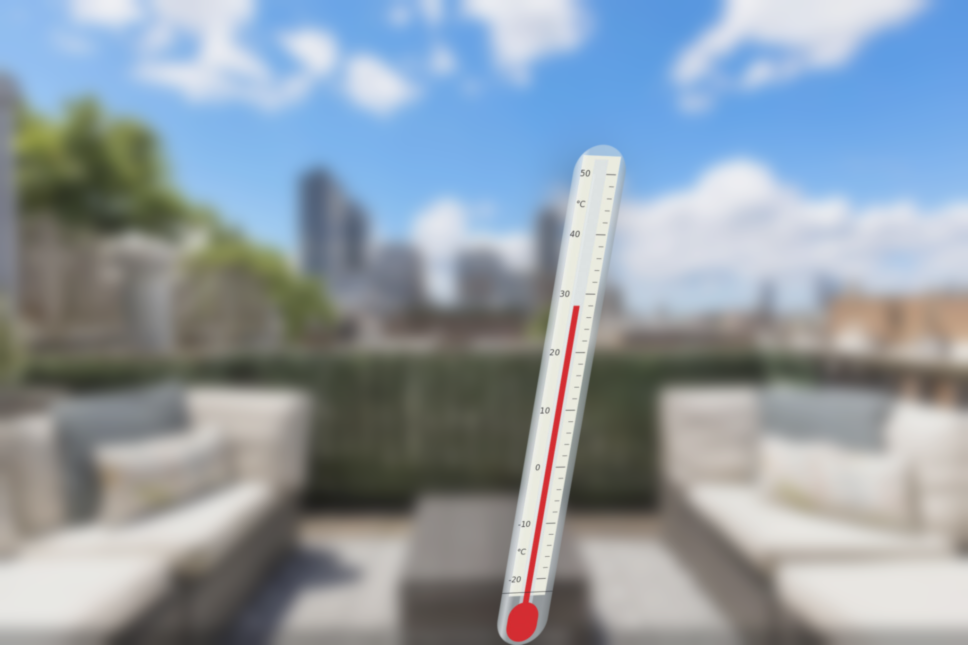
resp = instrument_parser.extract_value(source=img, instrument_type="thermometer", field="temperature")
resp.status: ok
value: 28 °C
